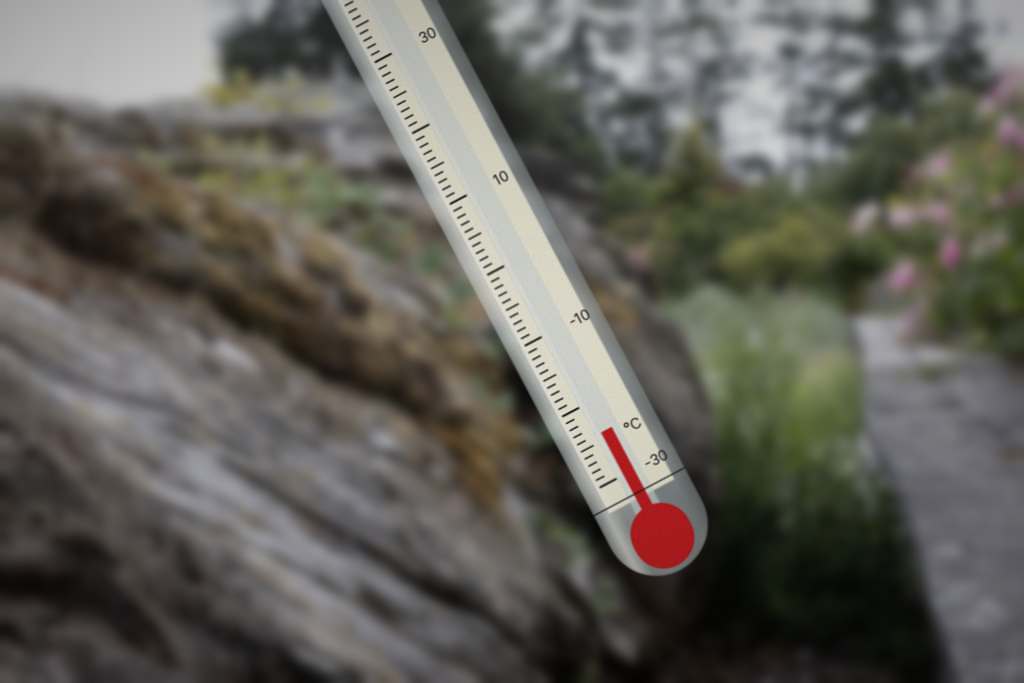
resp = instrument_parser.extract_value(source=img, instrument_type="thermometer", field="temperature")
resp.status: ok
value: -24 °C
